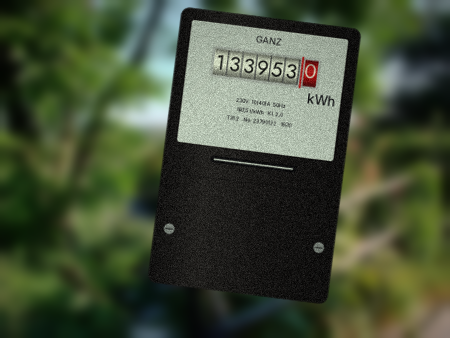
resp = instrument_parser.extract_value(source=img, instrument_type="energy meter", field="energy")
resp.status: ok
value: 133953.0 kWh
